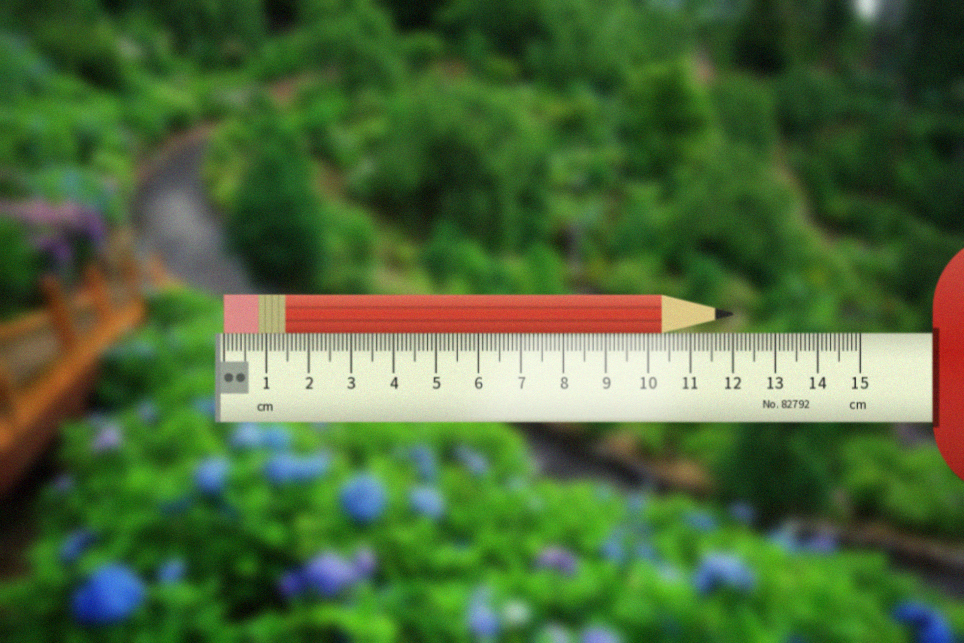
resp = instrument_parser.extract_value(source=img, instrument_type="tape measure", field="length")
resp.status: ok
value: 12 cm
